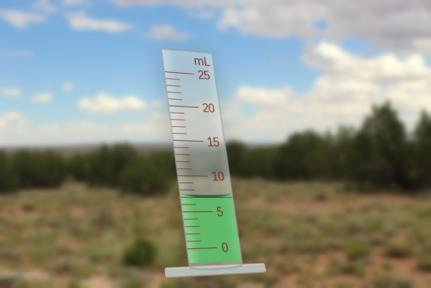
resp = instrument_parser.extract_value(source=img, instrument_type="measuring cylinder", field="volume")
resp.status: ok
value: 7 mL
